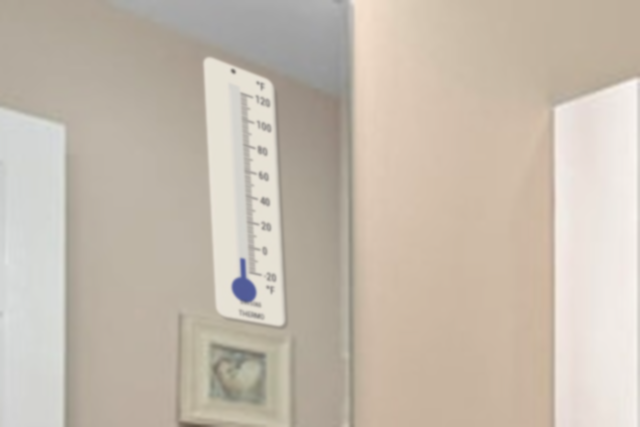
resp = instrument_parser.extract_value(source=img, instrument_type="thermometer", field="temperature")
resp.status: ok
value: -10 °F
